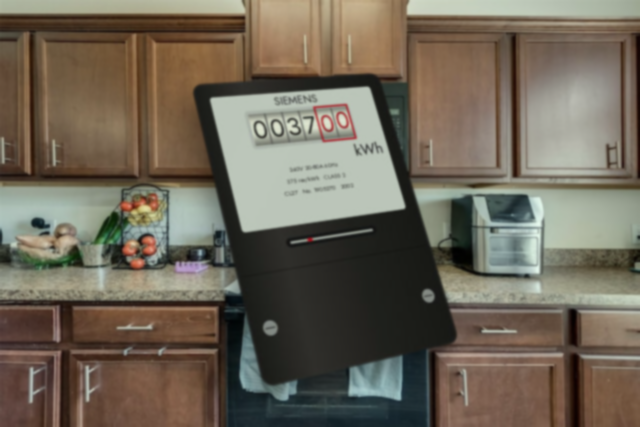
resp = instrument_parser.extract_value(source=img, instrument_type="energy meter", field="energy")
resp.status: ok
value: 37.00 kWh
